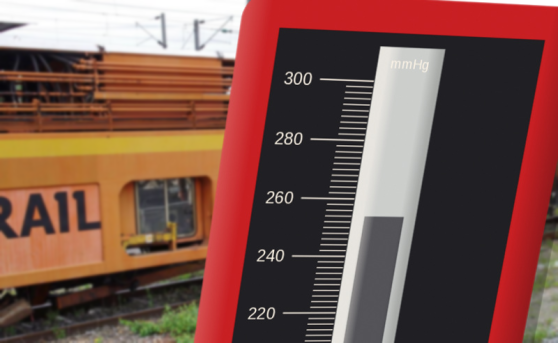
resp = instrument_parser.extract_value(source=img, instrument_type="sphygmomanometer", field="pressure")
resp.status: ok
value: 254 mmHg
